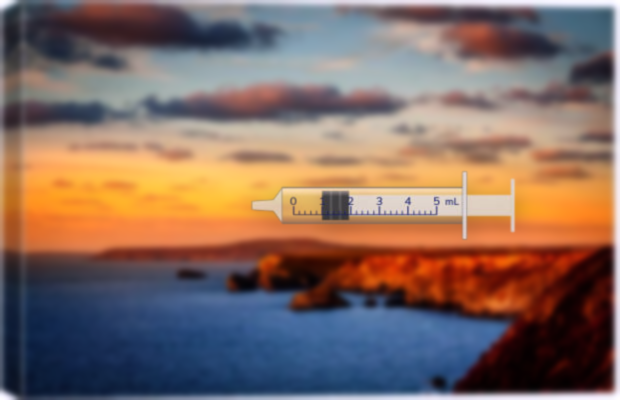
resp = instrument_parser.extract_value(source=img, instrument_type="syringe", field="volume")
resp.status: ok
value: 1 mL
